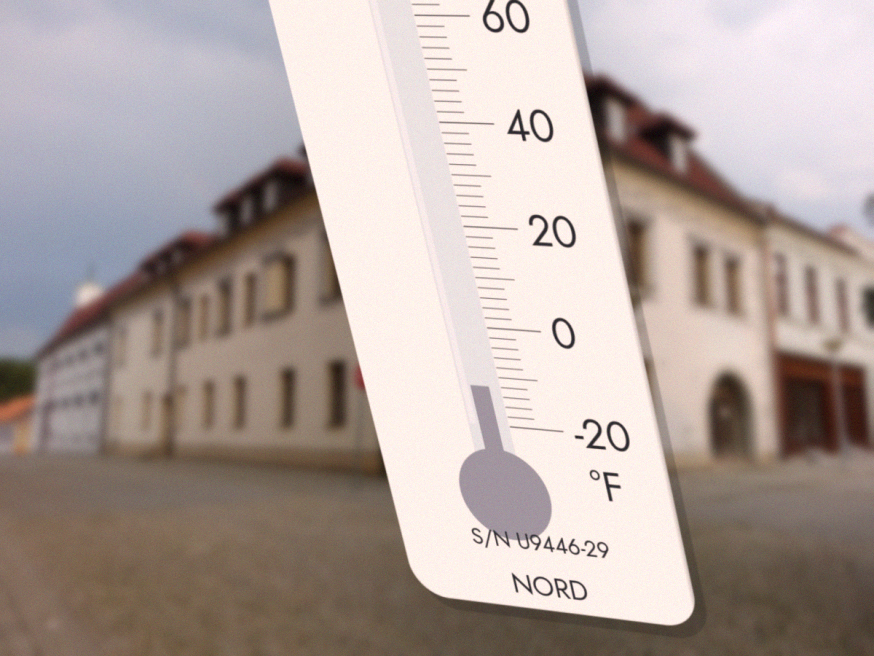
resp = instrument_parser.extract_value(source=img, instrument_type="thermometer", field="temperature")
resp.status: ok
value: -12 °F
